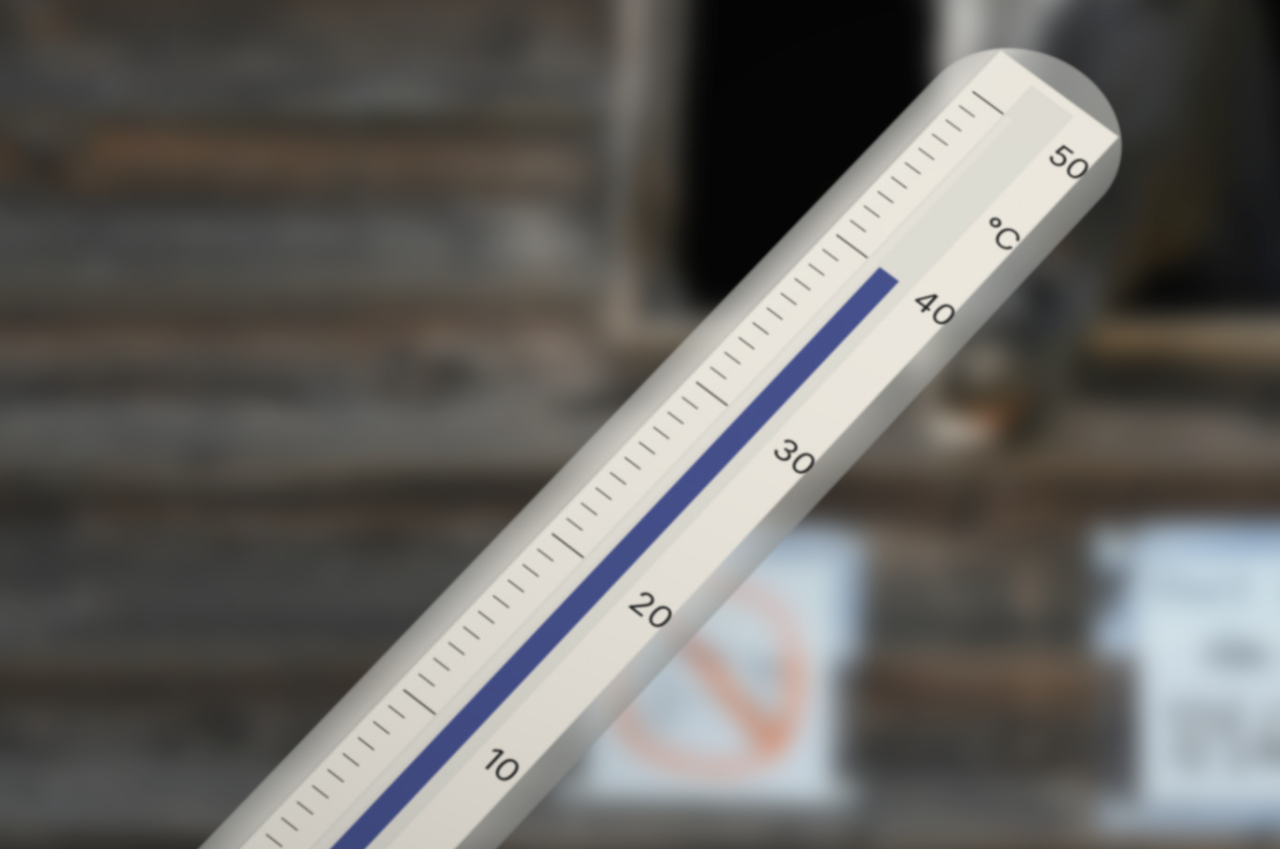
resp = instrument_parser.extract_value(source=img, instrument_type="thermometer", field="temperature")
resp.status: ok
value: 40 °C
